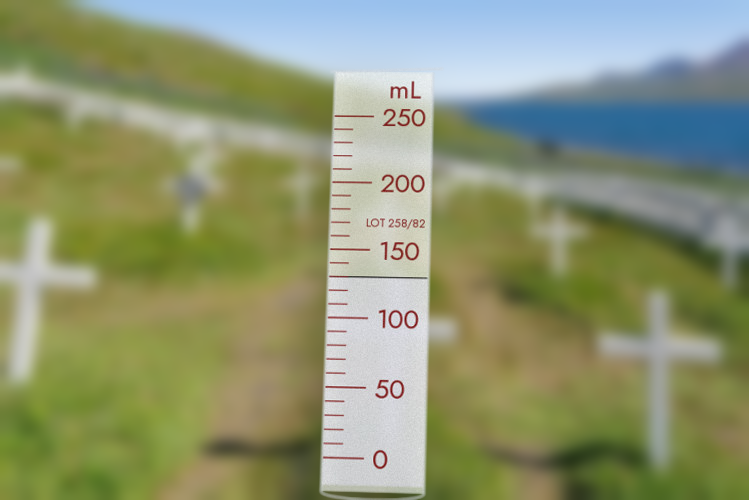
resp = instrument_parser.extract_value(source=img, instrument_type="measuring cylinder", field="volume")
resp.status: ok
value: 130 mL
